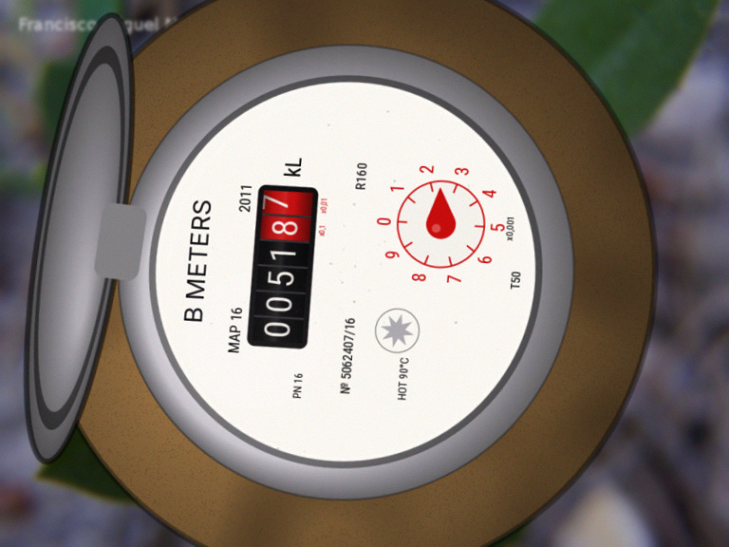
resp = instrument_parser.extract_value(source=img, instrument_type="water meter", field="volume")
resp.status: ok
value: 51.872 kL
